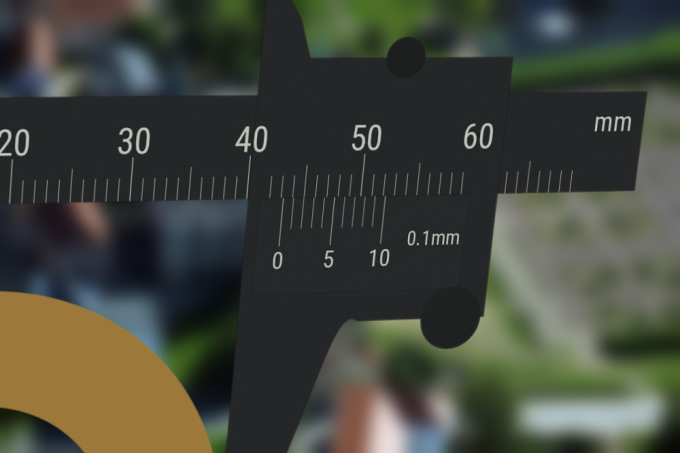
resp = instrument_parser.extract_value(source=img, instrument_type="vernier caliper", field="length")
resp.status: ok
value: 43.2 mm
